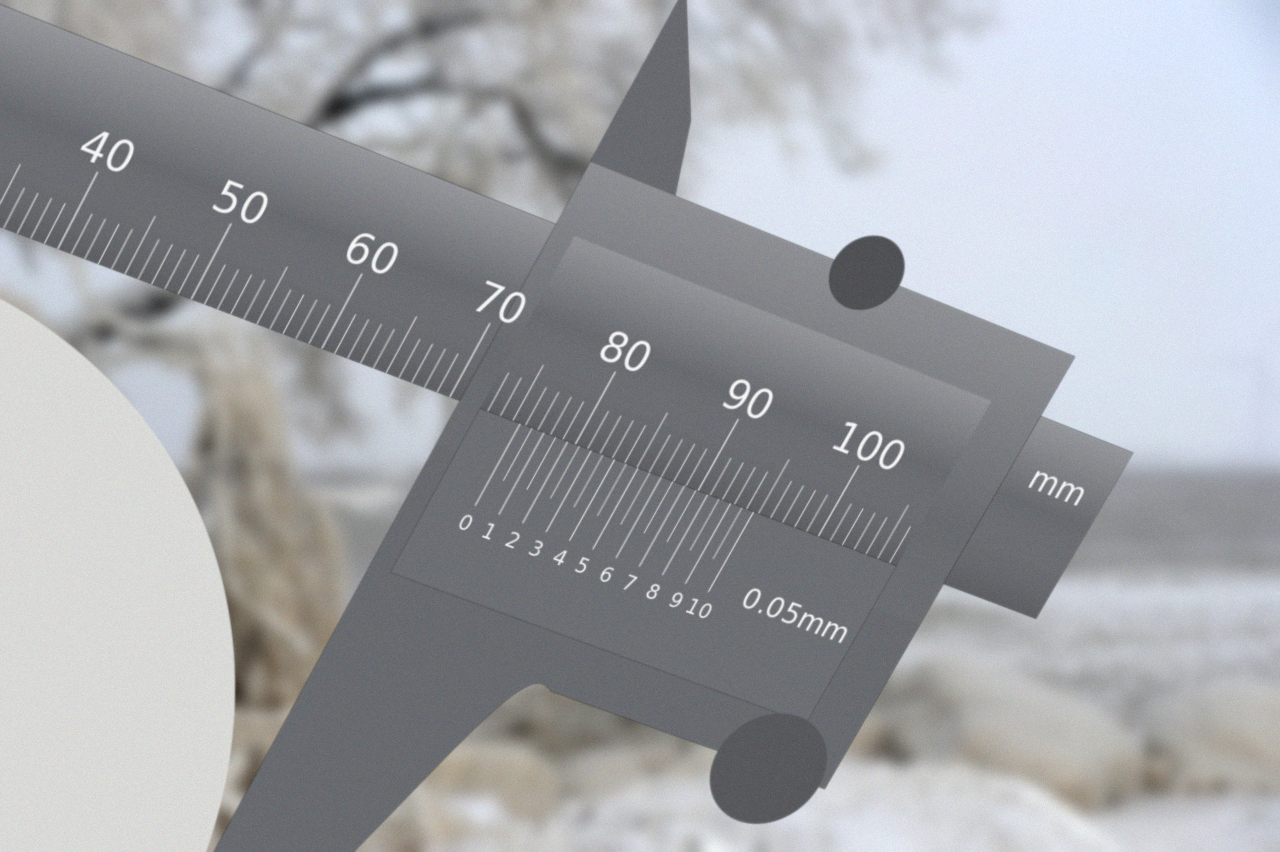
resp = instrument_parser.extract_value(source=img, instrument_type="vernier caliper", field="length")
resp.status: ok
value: 75.6 mm
